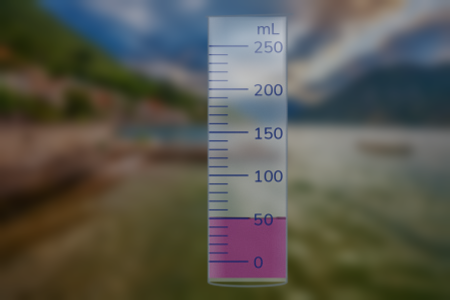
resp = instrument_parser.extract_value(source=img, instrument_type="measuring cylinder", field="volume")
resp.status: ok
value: 50 mL
